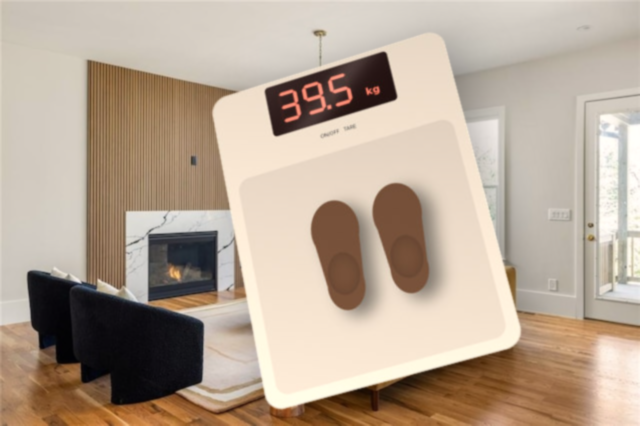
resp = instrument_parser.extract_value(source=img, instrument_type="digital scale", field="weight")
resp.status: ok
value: 39.5 kg
